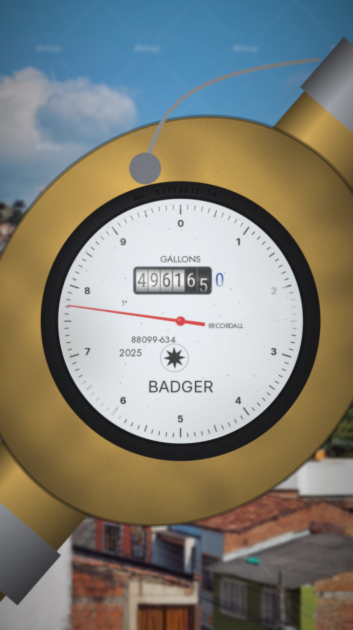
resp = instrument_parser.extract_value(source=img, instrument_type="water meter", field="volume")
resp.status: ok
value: 4961647.7 gal
